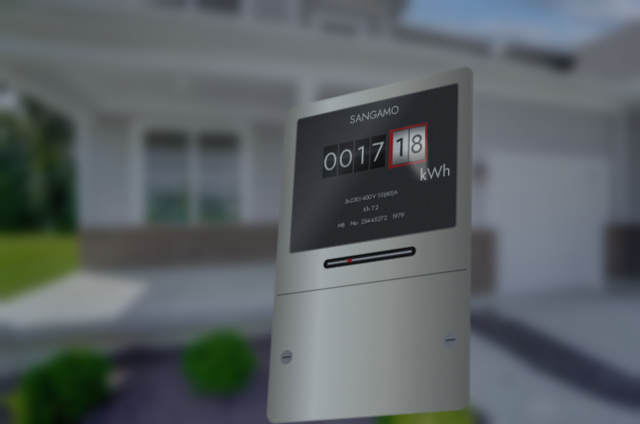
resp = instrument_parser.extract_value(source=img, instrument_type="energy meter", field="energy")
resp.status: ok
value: 17.18 kWh
